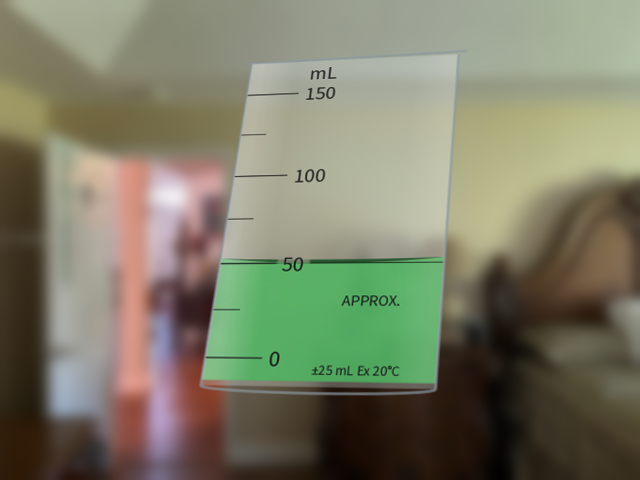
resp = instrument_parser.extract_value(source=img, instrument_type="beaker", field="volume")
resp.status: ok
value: 50 mL
